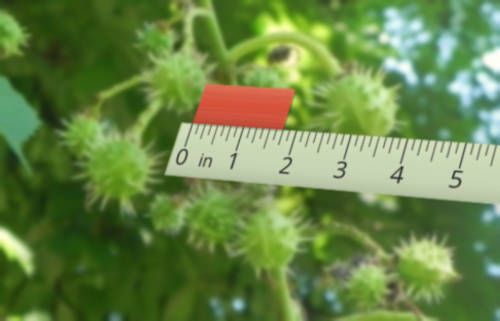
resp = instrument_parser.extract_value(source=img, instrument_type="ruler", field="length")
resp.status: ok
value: 1.75 in
